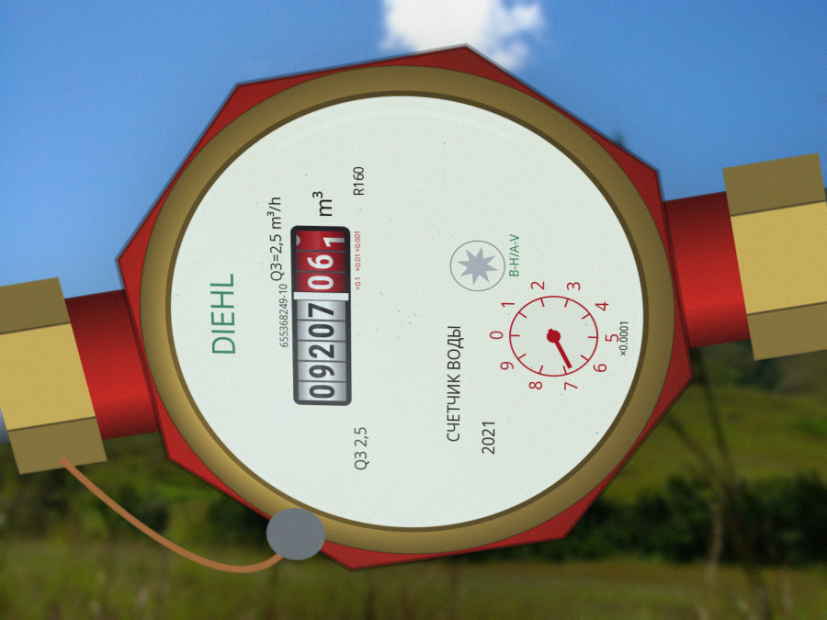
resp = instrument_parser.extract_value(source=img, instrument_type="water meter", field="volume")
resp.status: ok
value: 9207.0606 m³
